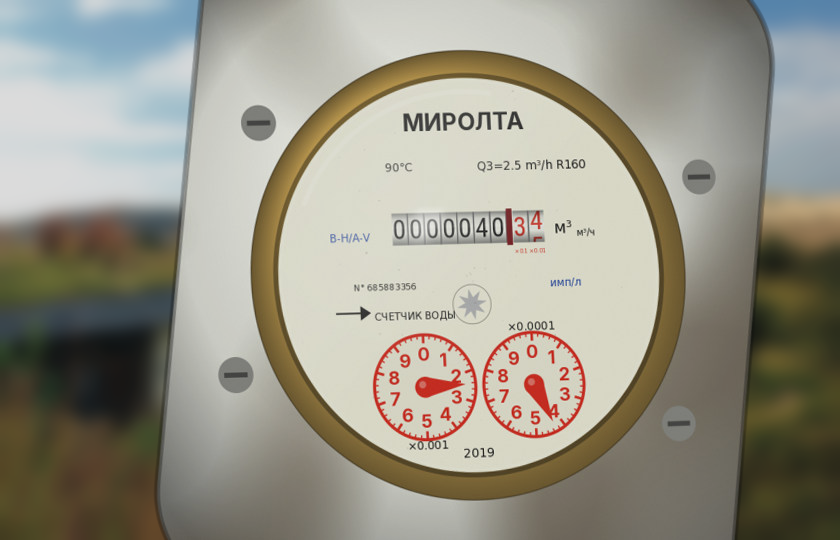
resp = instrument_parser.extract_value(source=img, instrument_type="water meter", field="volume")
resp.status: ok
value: 40.3424 m³
